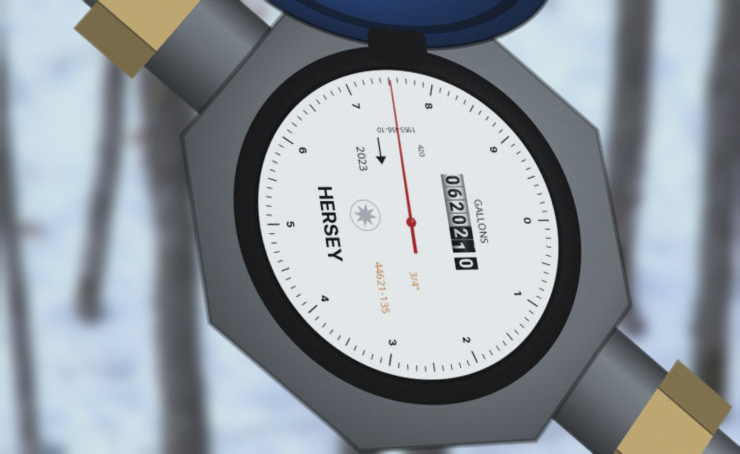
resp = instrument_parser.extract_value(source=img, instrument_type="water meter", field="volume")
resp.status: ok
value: 620207.5 gal
